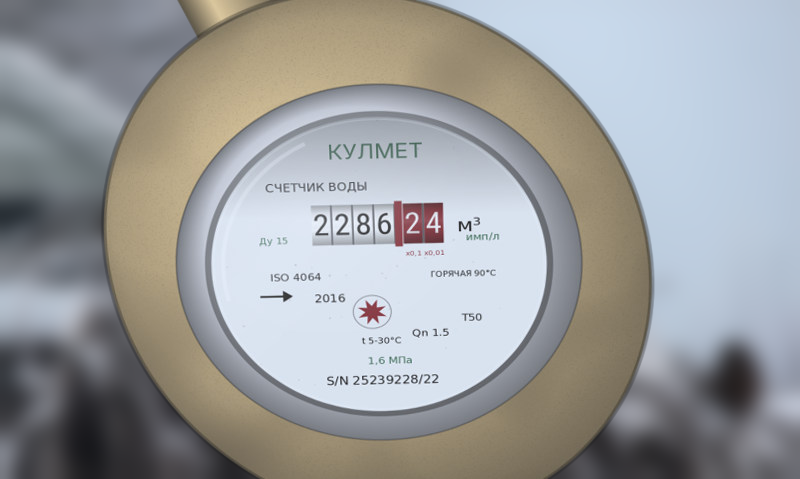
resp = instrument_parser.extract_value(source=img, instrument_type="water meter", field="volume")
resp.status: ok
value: 2286.24 m³
